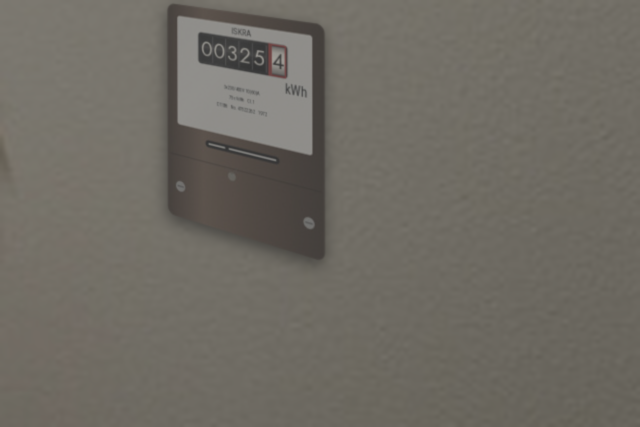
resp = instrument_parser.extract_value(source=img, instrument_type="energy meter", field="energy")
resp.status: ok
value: 325.4 kWh
